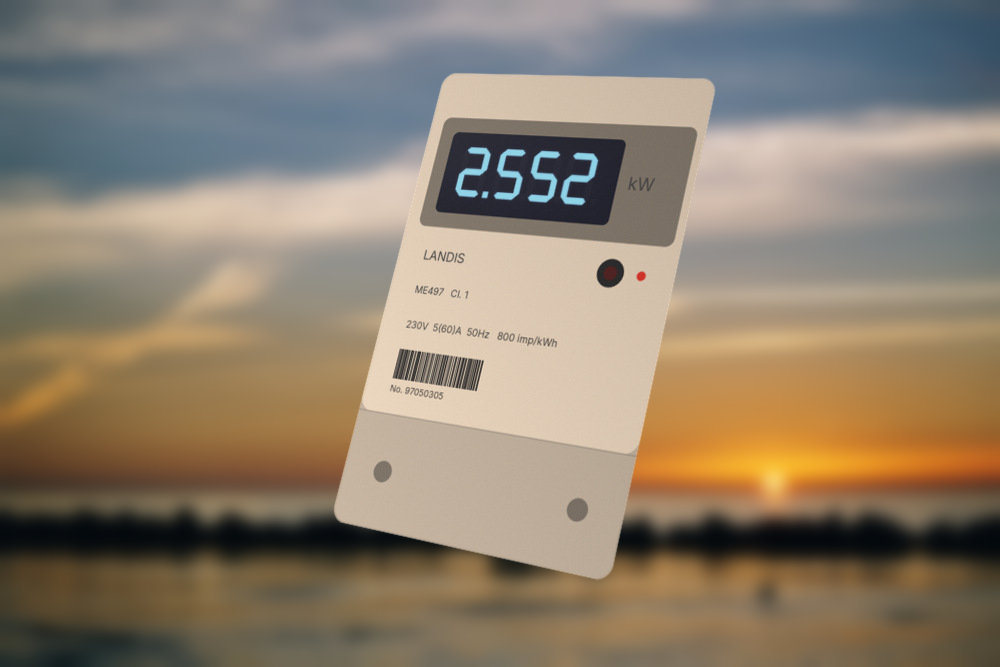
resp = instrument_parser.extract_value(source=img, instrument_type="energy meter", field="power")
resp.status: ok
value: 2.552 kW
